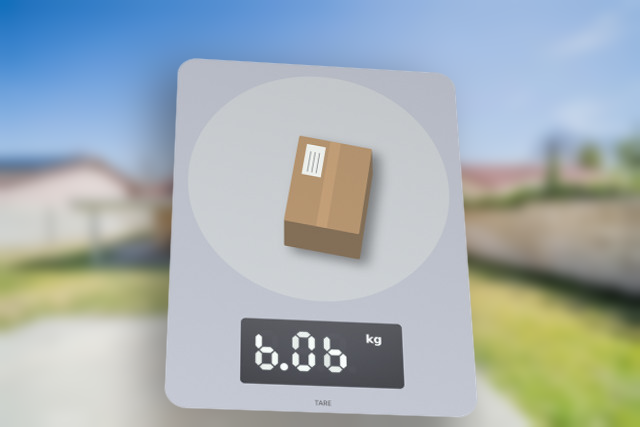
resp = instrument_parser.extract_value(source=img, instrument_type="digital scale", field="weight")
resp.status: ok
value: 6.06 kg
